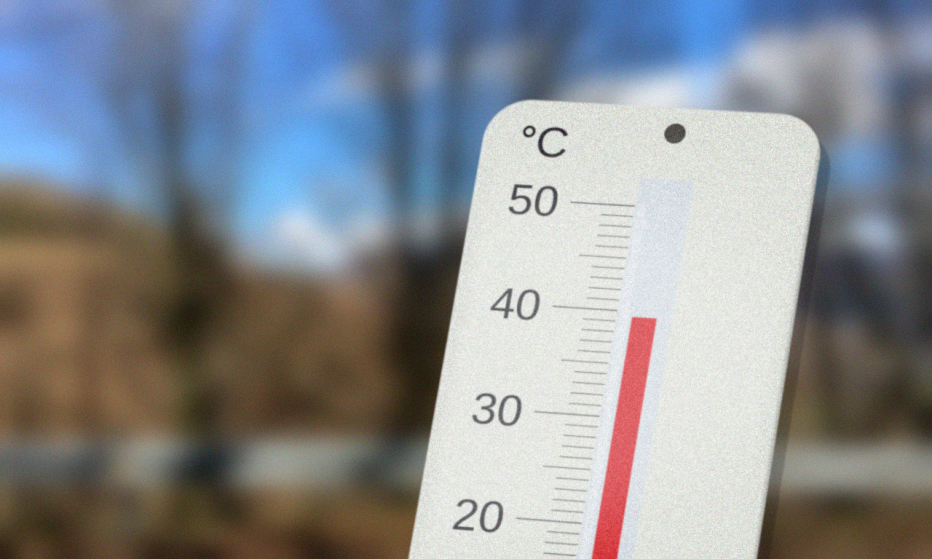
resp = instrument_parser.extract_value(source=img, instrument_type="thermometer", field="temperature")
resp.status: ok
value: 39.5 °C
